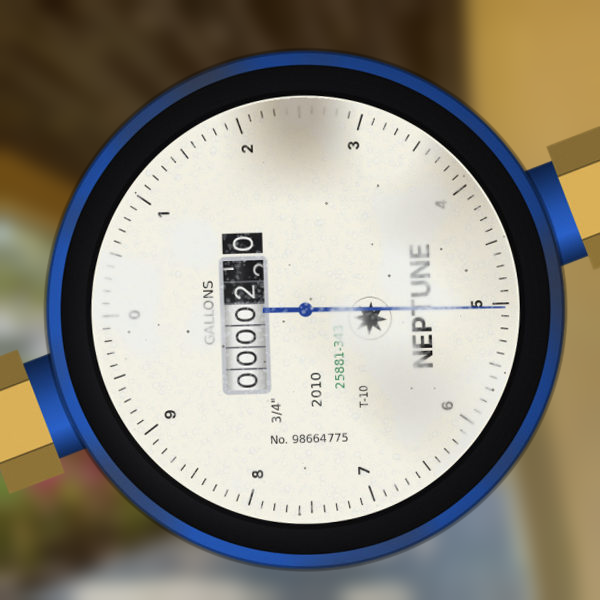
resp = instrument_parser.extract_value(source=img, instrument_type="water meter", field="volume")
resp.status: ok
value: 215.0 gal
